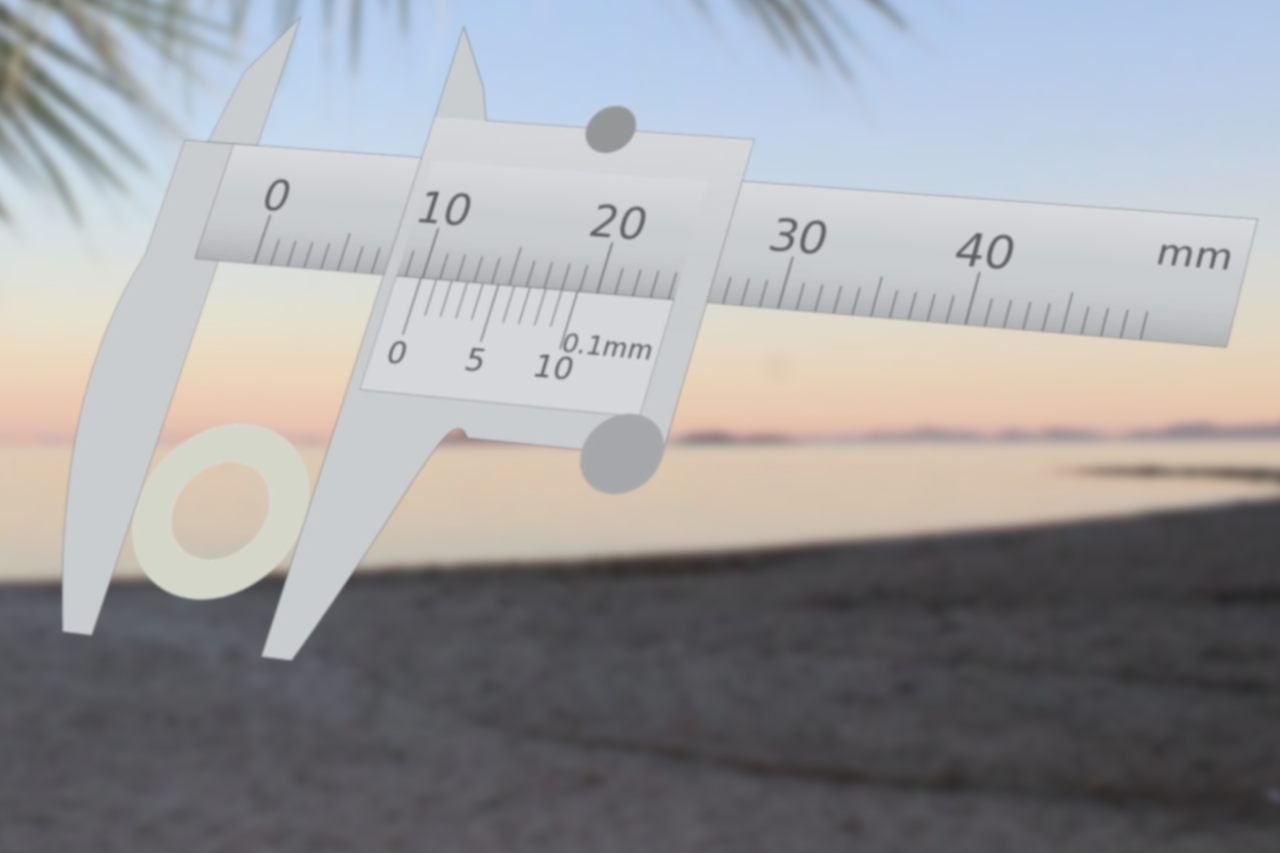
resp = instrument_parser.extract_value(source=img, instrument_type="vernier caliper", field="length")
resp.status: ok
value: 9.9 mm
